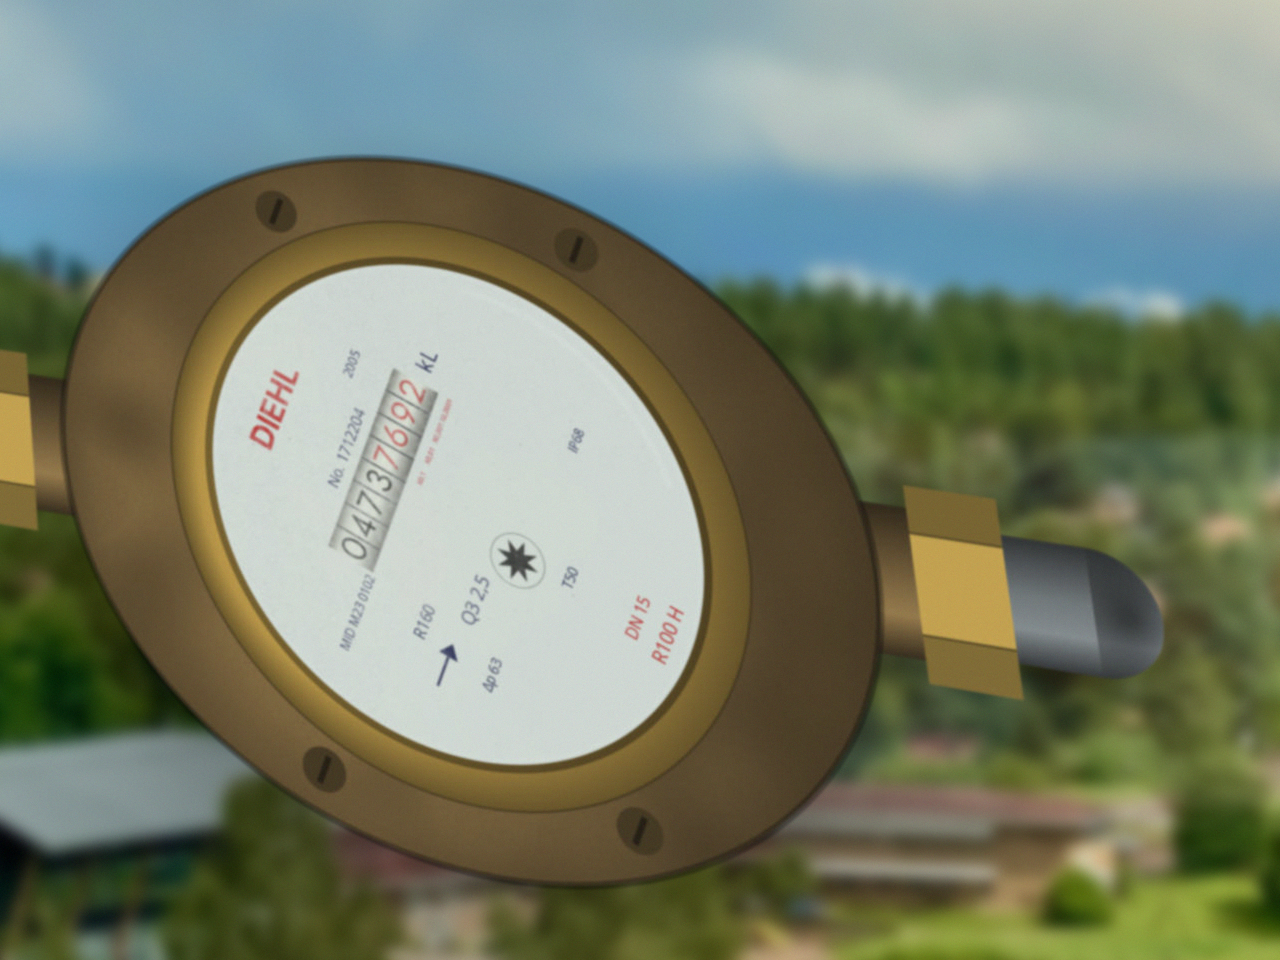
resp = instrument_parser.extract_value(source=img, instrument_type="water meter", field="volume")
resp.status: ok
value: 473.7692 kL
